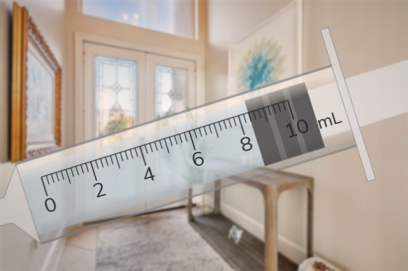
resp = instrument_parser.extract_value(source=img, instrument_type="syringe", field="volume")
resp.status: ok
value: 8.4 mL
